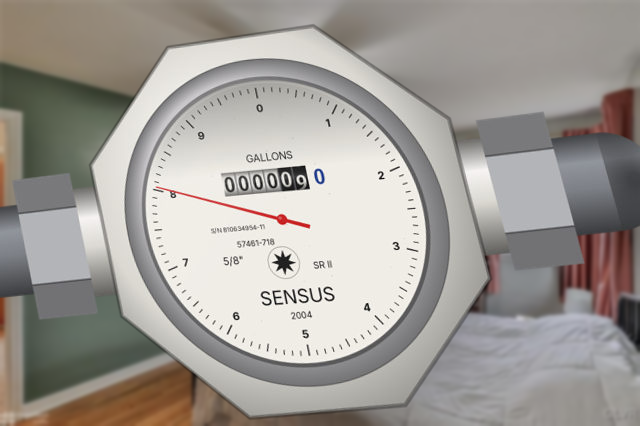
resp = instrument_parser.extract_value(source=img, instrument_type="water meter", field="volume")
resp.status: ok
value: 88.0 gal
